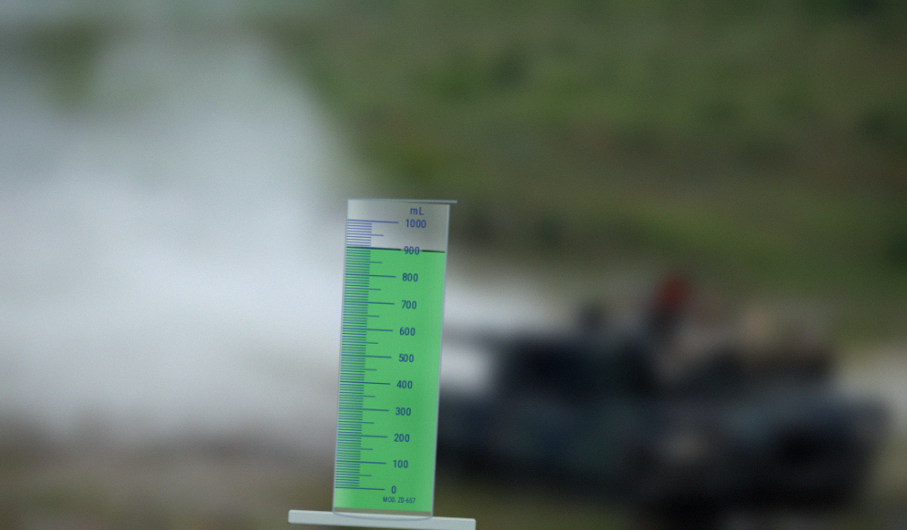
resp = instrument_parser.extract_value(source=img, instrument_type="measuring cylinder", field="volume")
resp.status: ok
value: 900 mL
